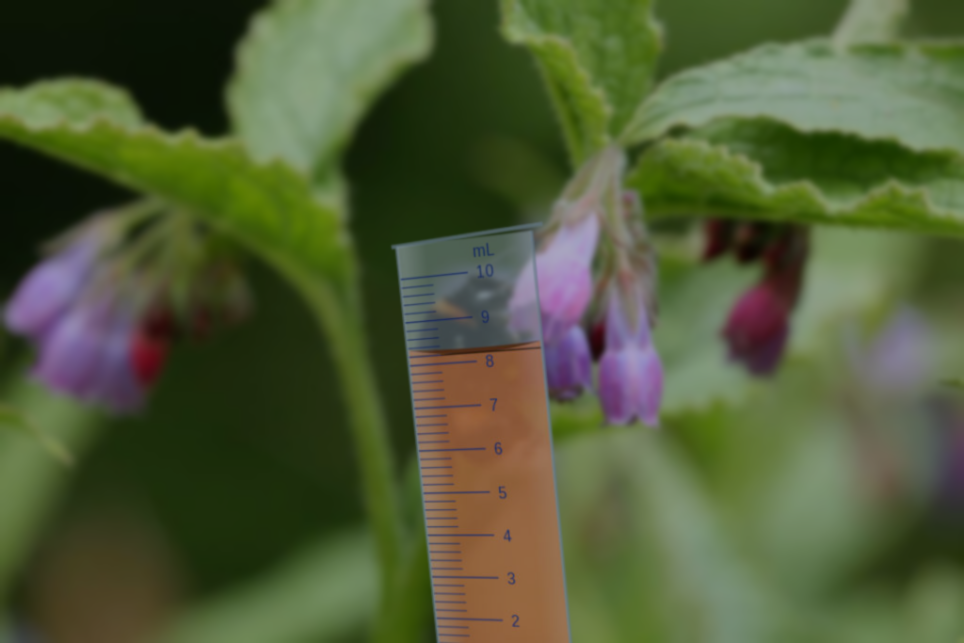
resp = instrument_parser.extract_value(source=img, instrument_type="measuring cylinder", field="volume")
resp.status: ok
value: 8.2 mL
